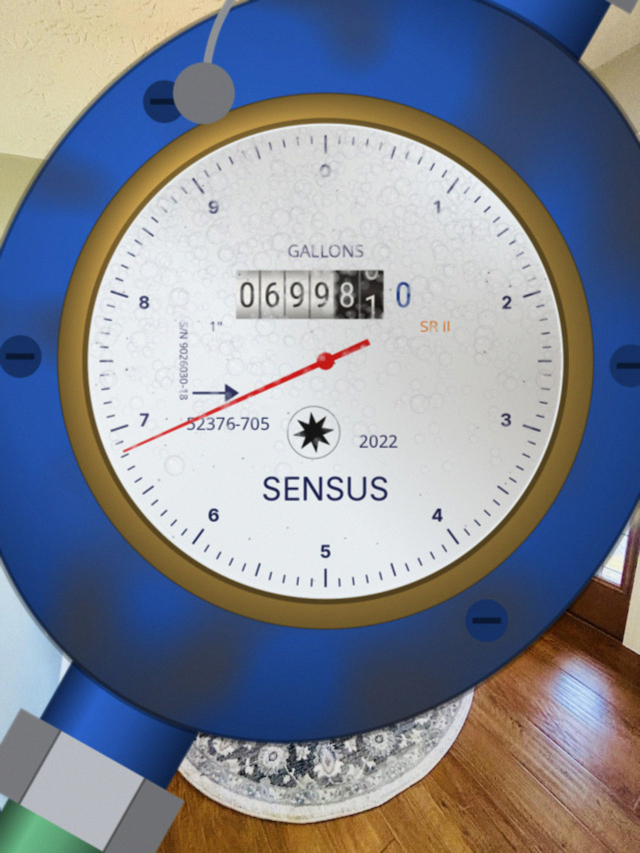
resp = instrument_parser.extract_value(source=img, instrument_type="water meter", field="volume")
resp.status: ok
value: 699806.8 gal
